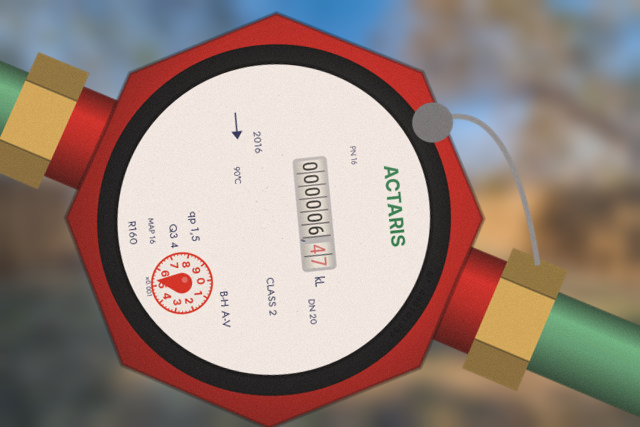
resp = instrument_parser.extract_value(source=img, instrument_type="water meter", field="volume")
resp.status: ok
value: 6.475 kL
